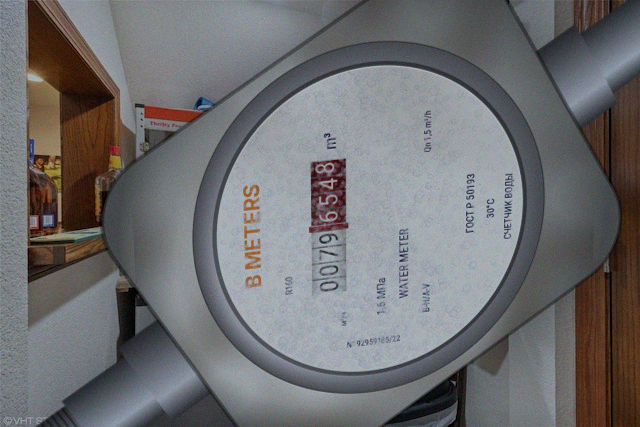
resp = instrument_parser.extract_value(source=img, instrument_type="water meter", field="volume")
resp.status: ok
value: 79.6548 m³
